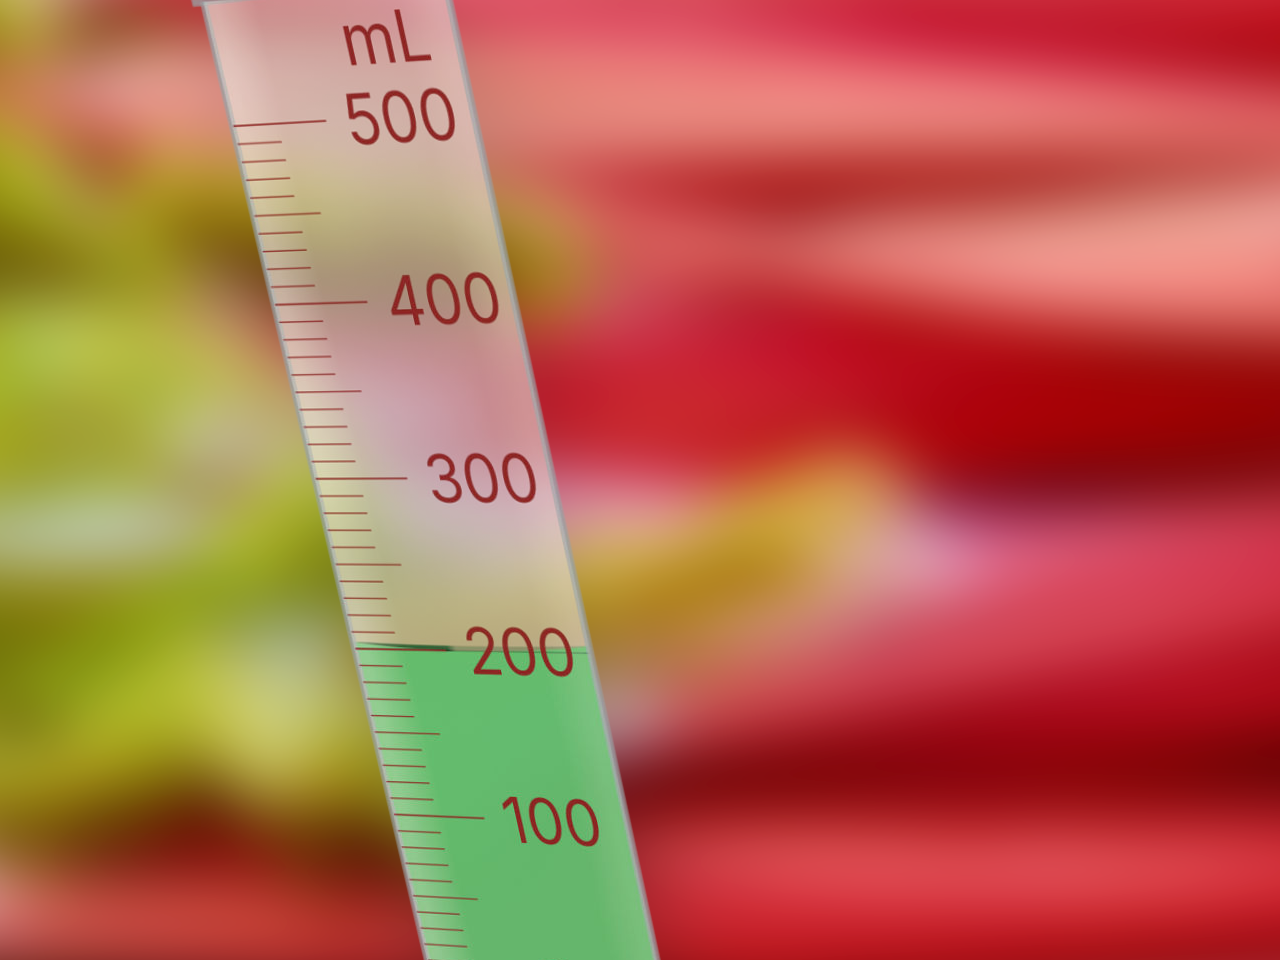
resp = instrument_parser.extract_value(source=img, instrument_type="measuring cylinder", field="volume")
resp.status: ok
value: 200 mL
